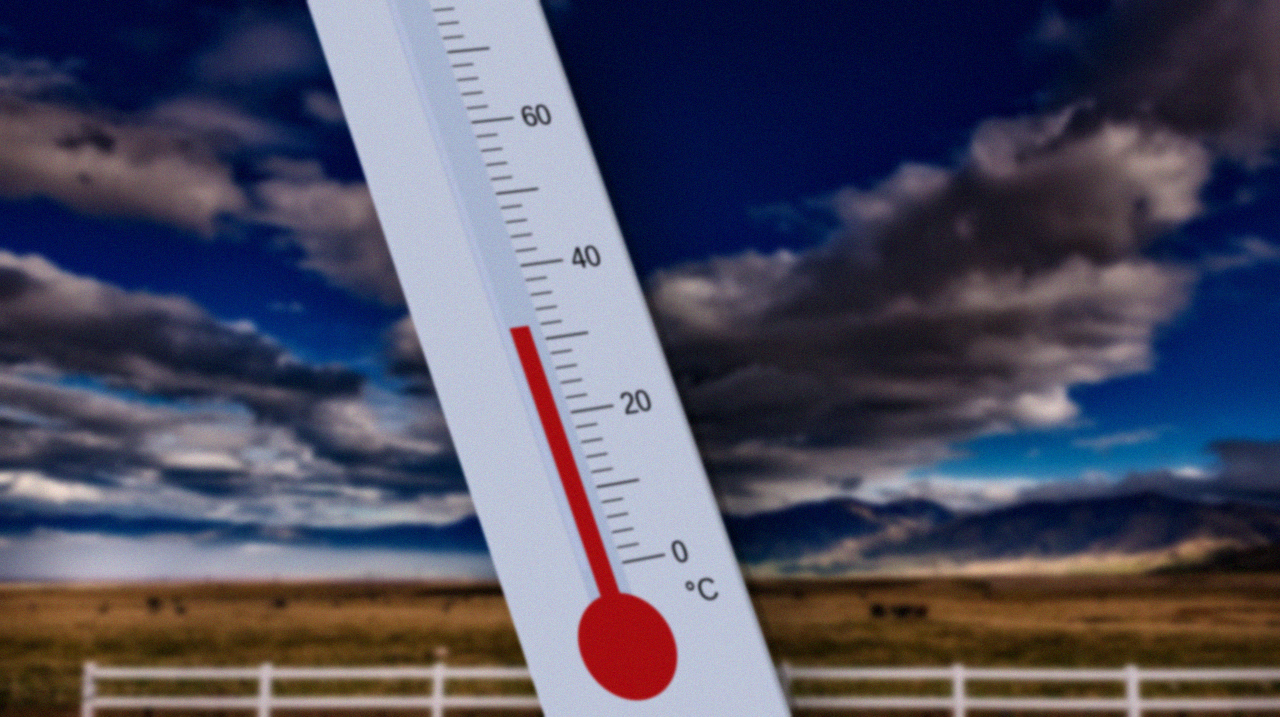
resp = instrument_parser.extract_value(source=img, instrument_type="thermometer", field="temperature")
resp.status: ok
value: 32 °C
